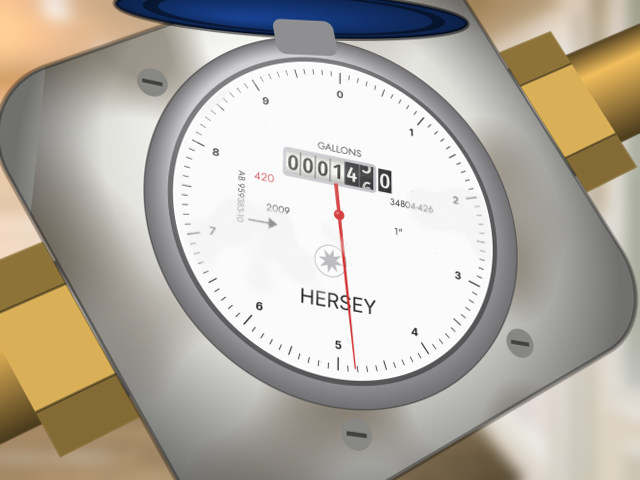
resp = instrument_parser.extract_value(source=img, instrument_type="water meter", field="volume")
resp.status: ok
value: 1454.8 gal
